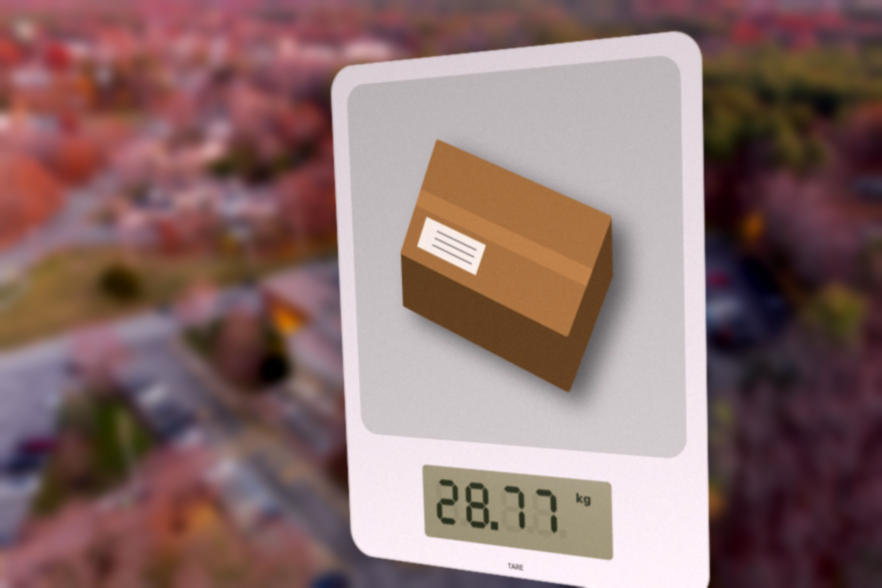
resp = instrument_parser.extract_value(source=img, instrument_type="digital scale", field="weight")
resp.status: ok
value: 28.77 kg
